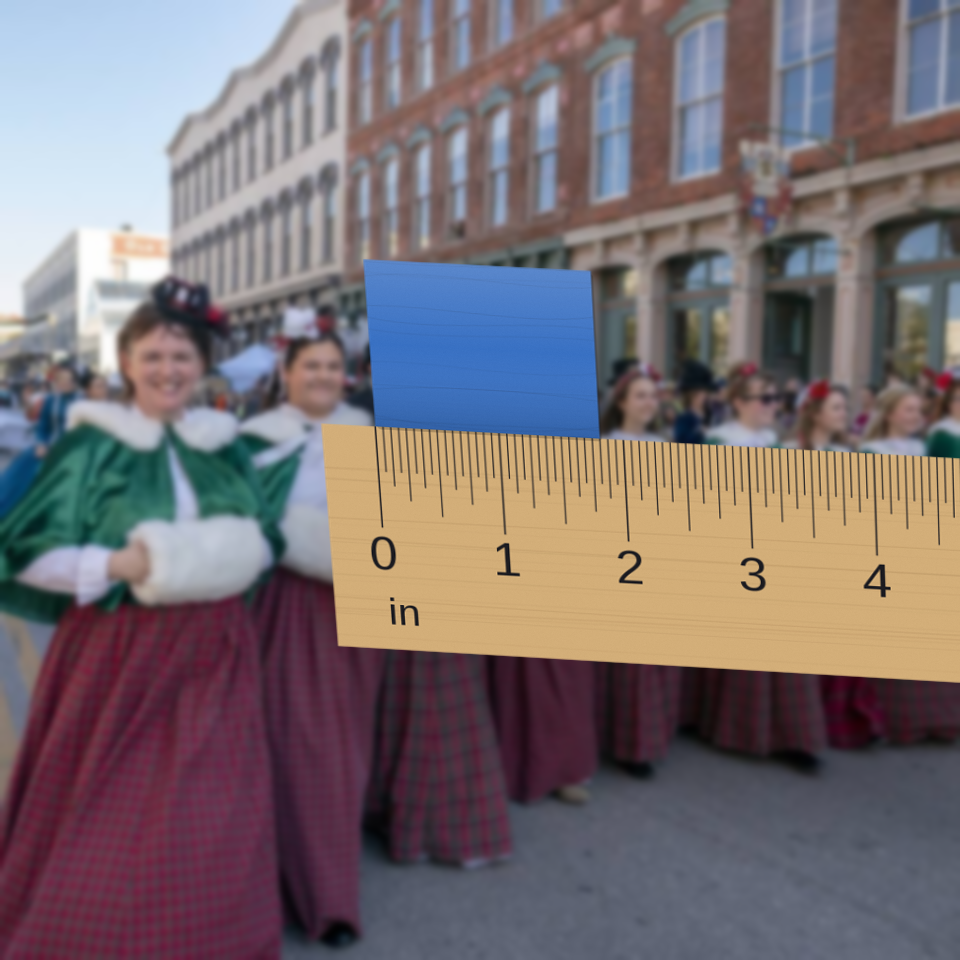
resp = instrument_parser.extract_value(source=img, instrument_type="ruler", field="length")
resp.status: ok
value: 1.8125 in
